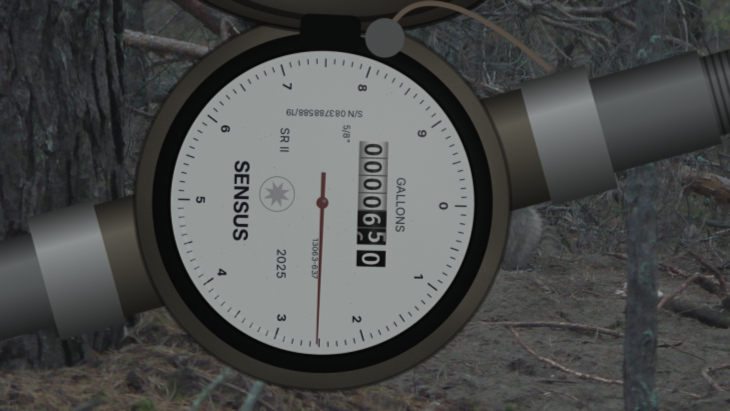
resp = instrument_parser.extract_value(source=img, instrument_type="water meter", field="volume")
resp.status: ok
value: 652.5 gal
